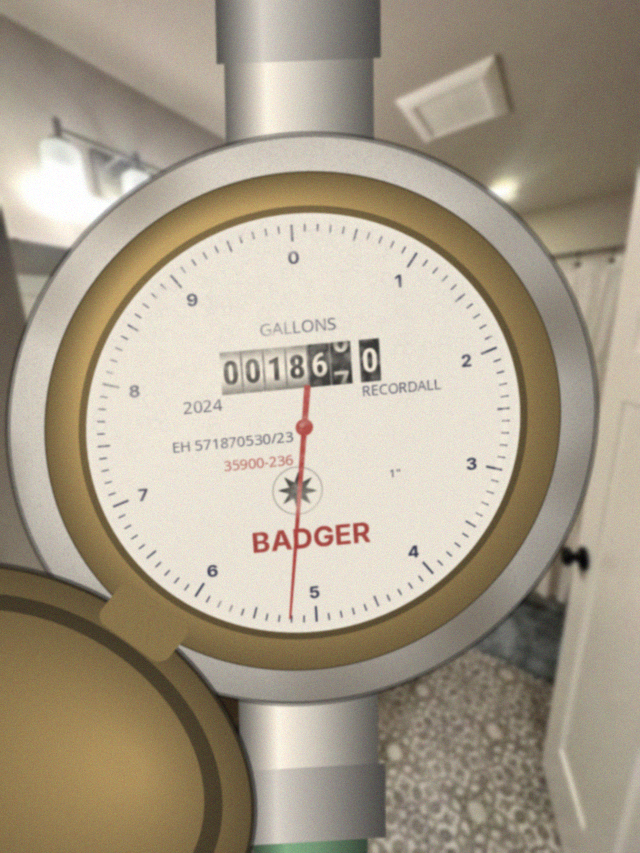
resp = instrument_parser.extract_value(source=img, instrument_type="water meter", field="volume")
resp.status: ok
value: 18665.2 gal
